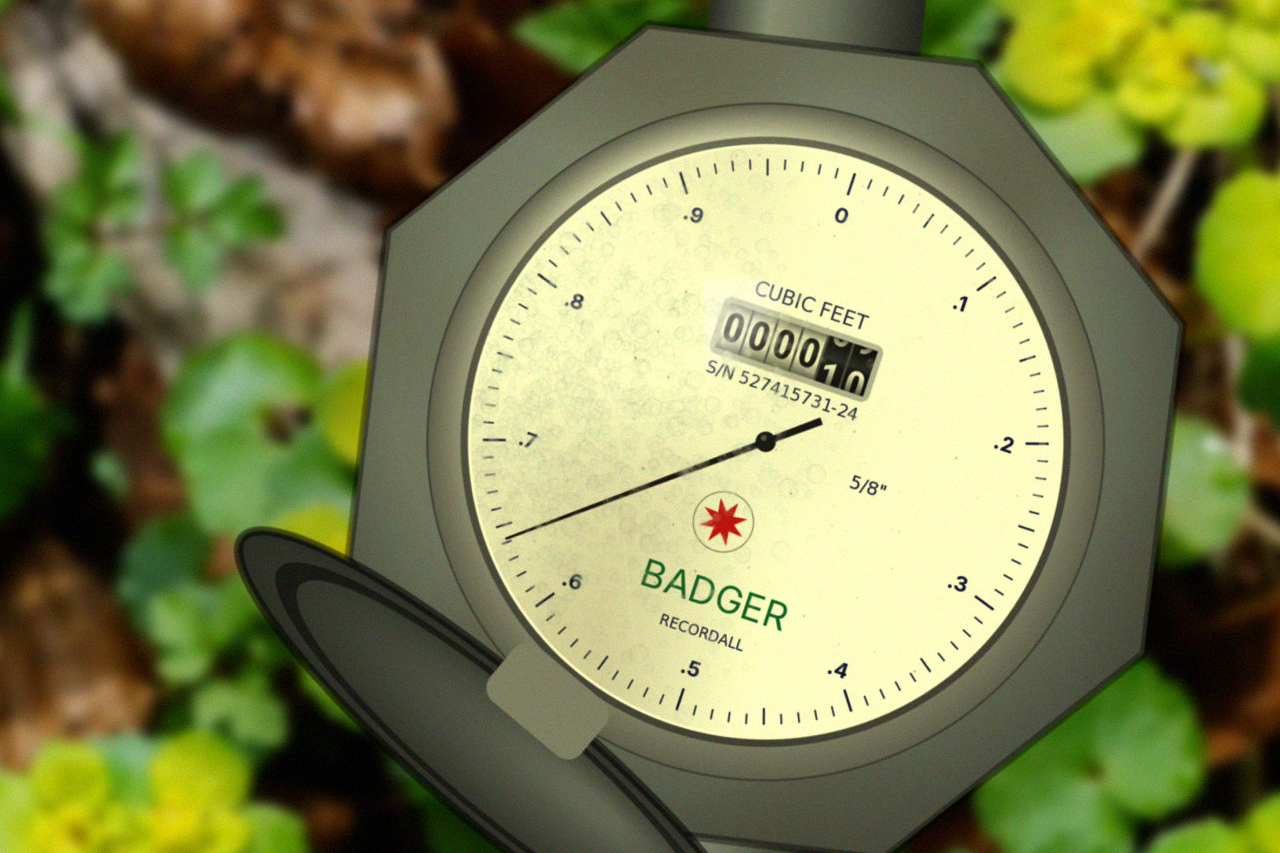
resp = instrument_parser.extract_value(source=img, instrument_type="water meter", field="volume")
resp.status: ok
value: 9.64 ft³
